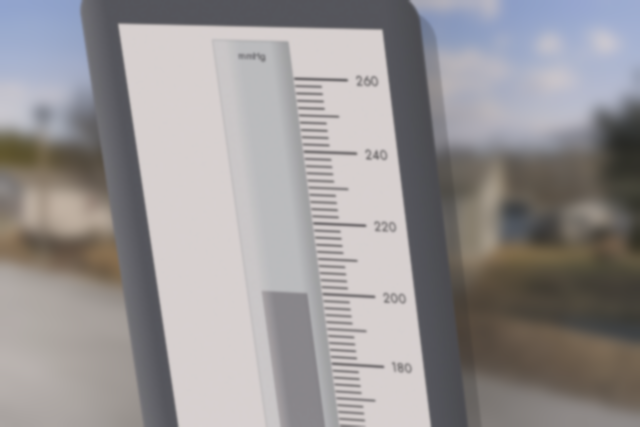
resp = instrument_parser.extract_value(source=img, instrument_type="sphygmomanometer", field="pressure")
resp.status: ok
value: 200 mmHg
